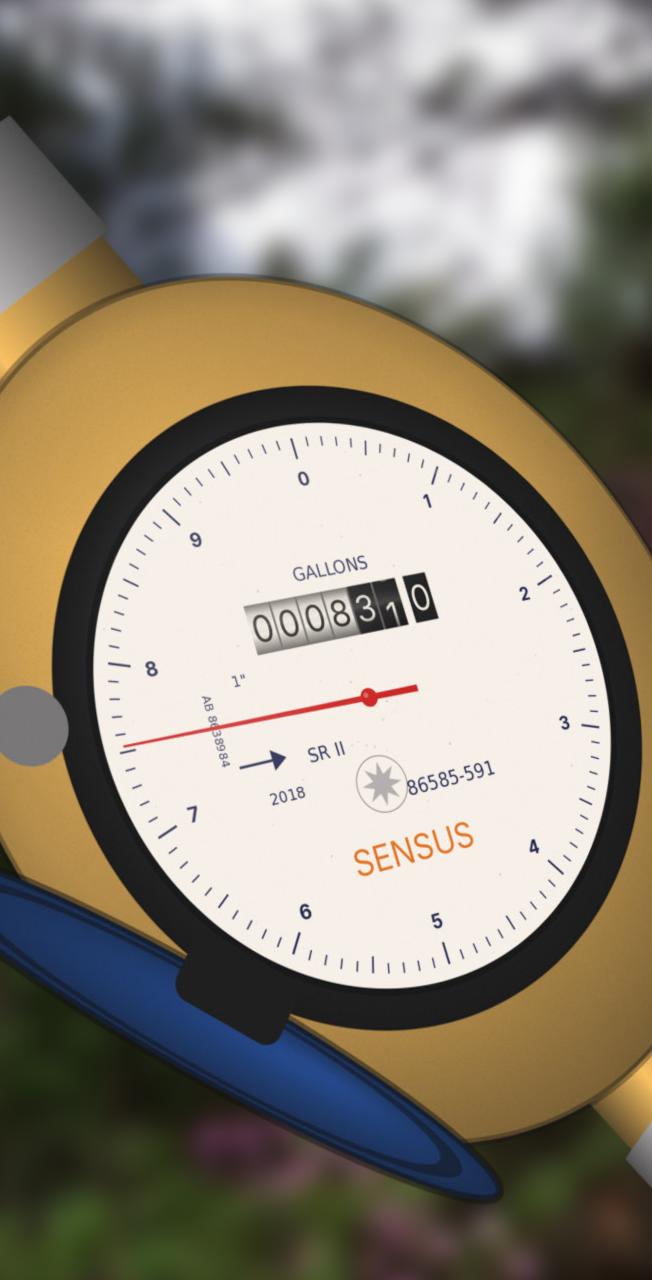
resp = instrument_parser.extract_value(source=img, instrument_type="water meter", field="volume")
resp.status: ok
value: 8307.5 gal
